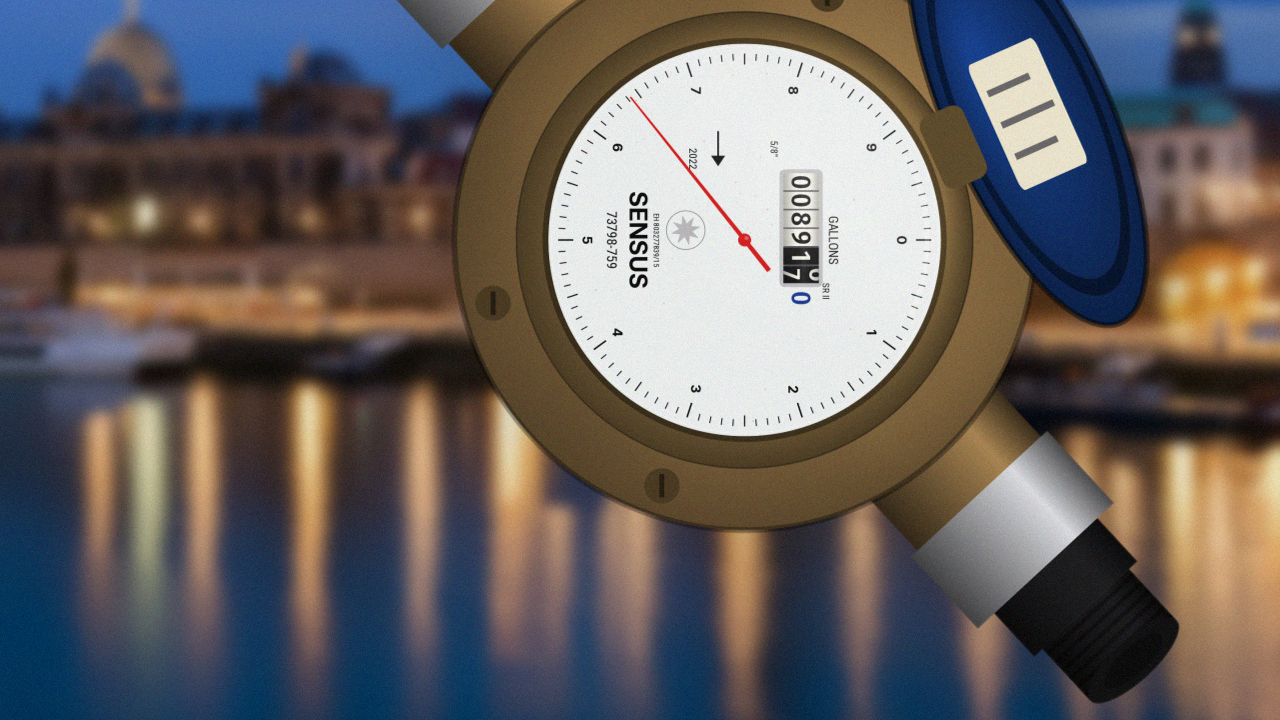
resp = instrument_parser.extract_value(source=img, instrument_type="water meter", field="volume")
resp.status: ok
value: 89166.4 gal
